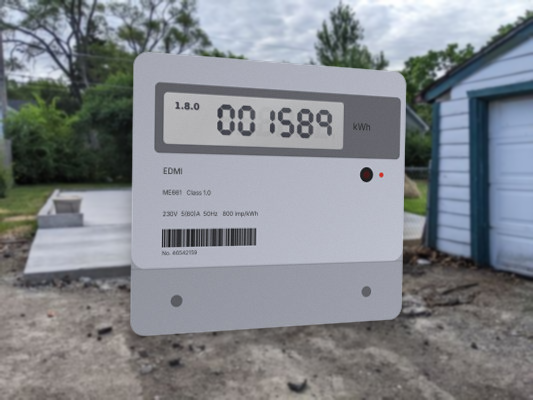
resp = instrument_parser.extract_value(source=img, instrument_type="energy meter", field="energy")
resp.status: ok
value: 1589 kWh
